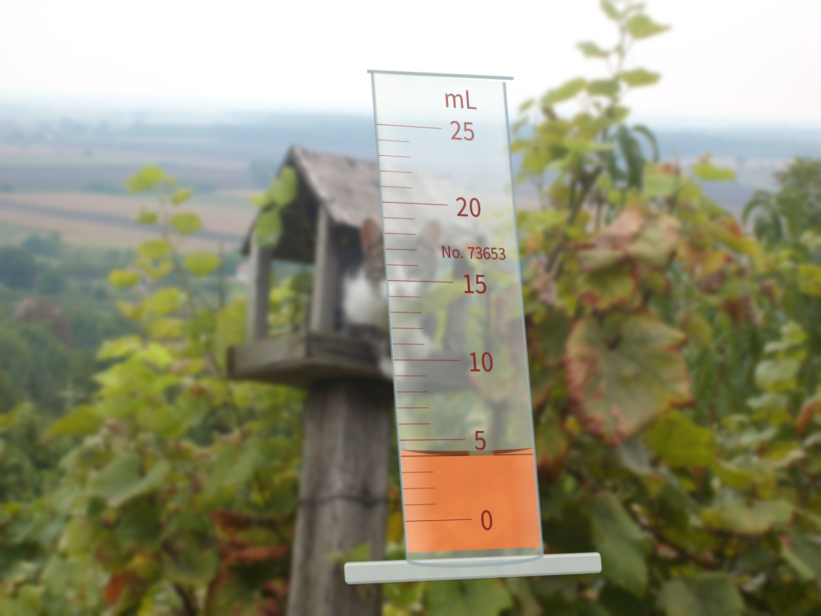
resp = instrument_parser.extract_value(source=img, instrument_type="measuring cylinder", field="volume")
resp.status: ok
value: 4 mL
